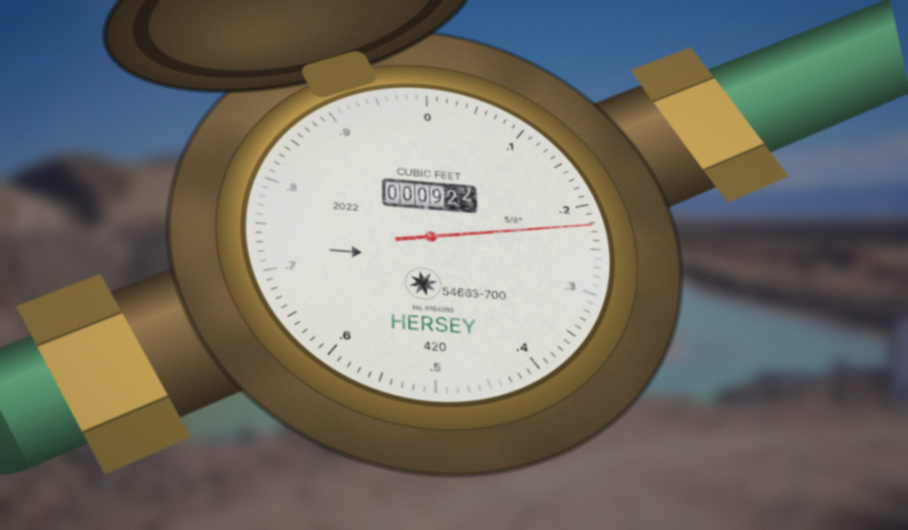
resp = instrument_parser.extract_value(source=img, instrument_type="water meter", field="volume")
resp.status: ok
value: 922.22 ft³
